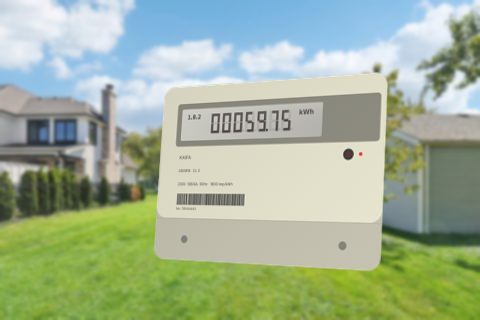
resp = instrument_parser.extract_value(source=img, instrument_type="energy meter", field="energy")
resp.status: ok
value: 59.75 kWh
